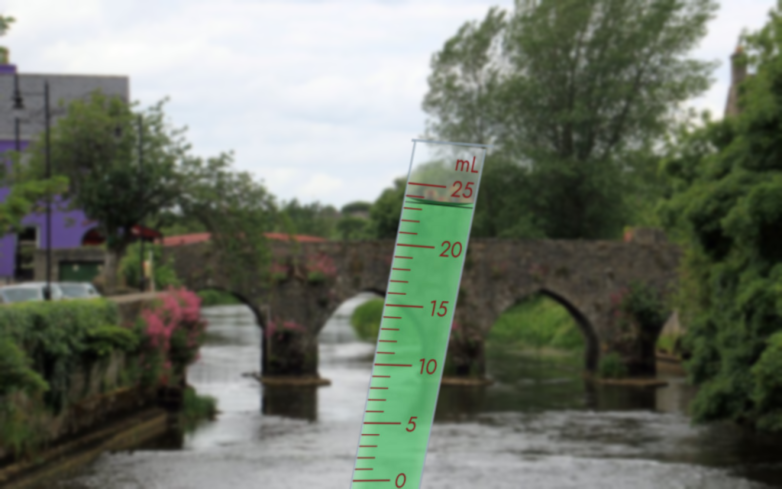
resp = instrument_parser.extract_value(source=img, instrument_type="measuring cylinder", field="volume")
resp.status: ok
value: 23.5 mL
